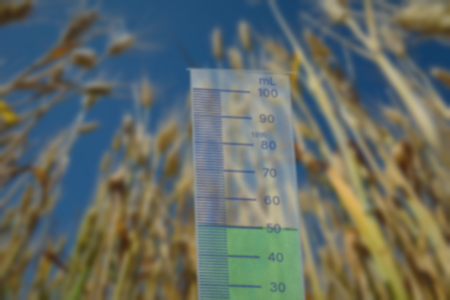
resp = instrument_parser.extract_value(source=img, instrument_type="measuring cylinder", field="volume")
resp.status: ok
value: 50 mL
